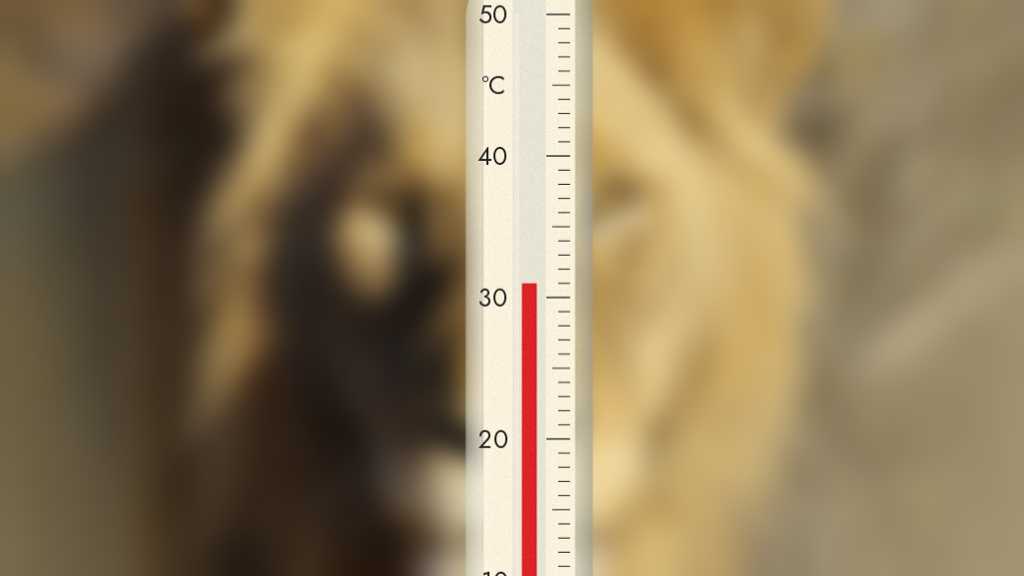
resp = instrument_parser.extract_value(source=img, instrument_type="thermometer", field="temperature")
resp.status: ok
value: 31 °C
